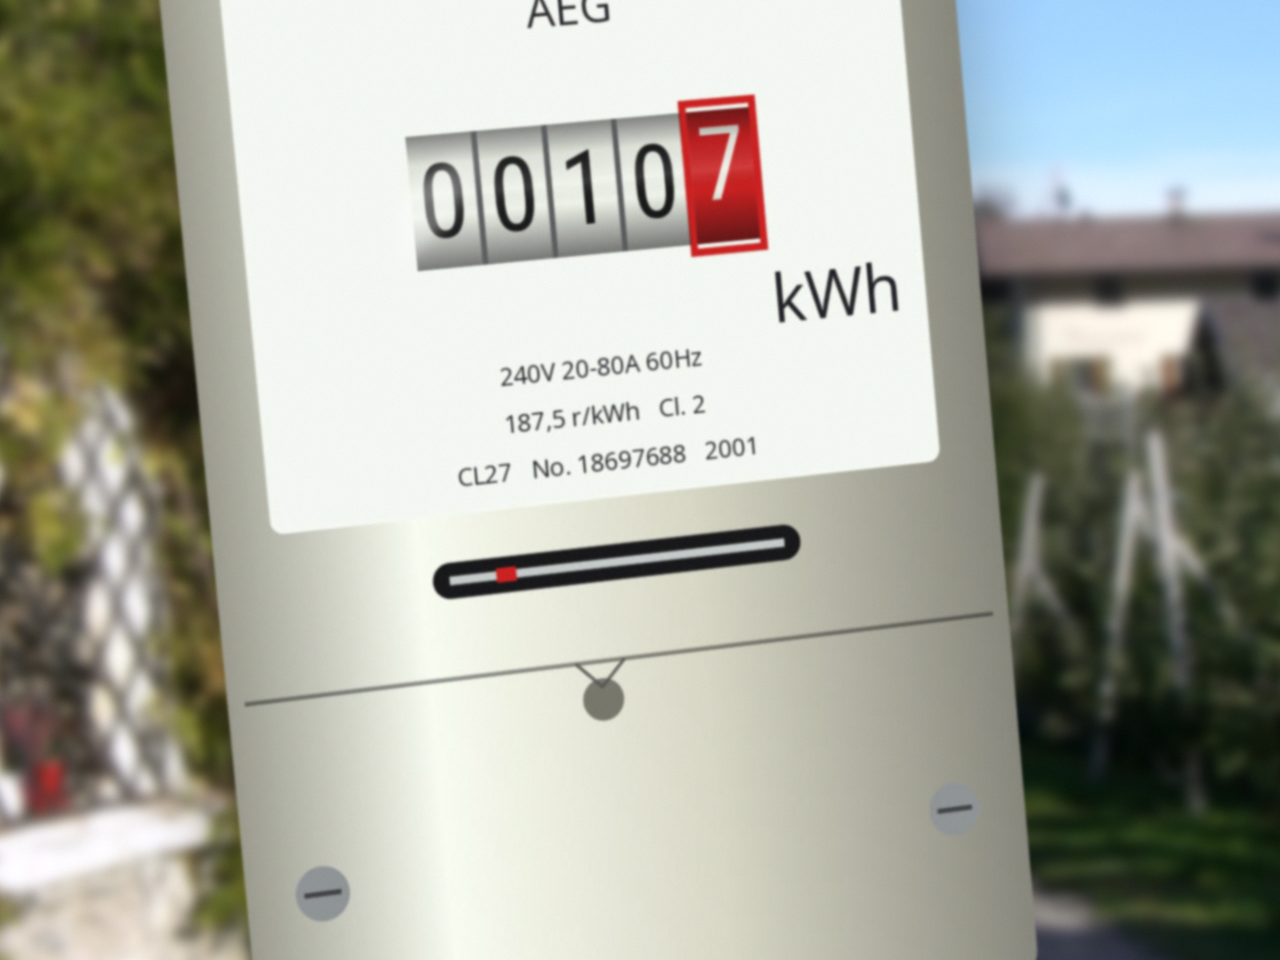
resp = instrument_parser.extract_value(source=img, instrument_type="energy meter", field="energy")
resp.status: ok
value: 10.7 kWh
